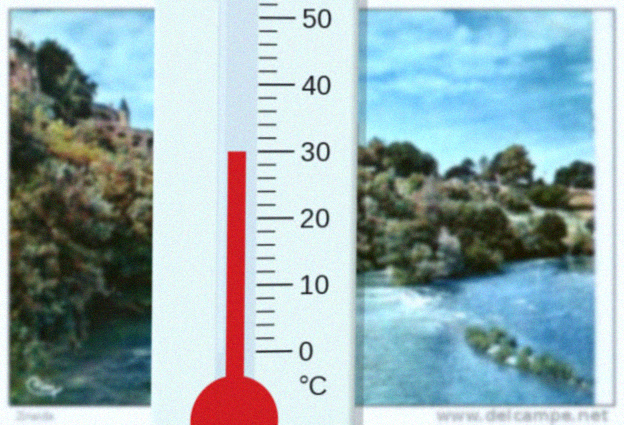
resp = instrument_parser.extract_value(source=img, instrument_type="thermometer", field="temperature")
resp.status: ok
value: 30 °C
